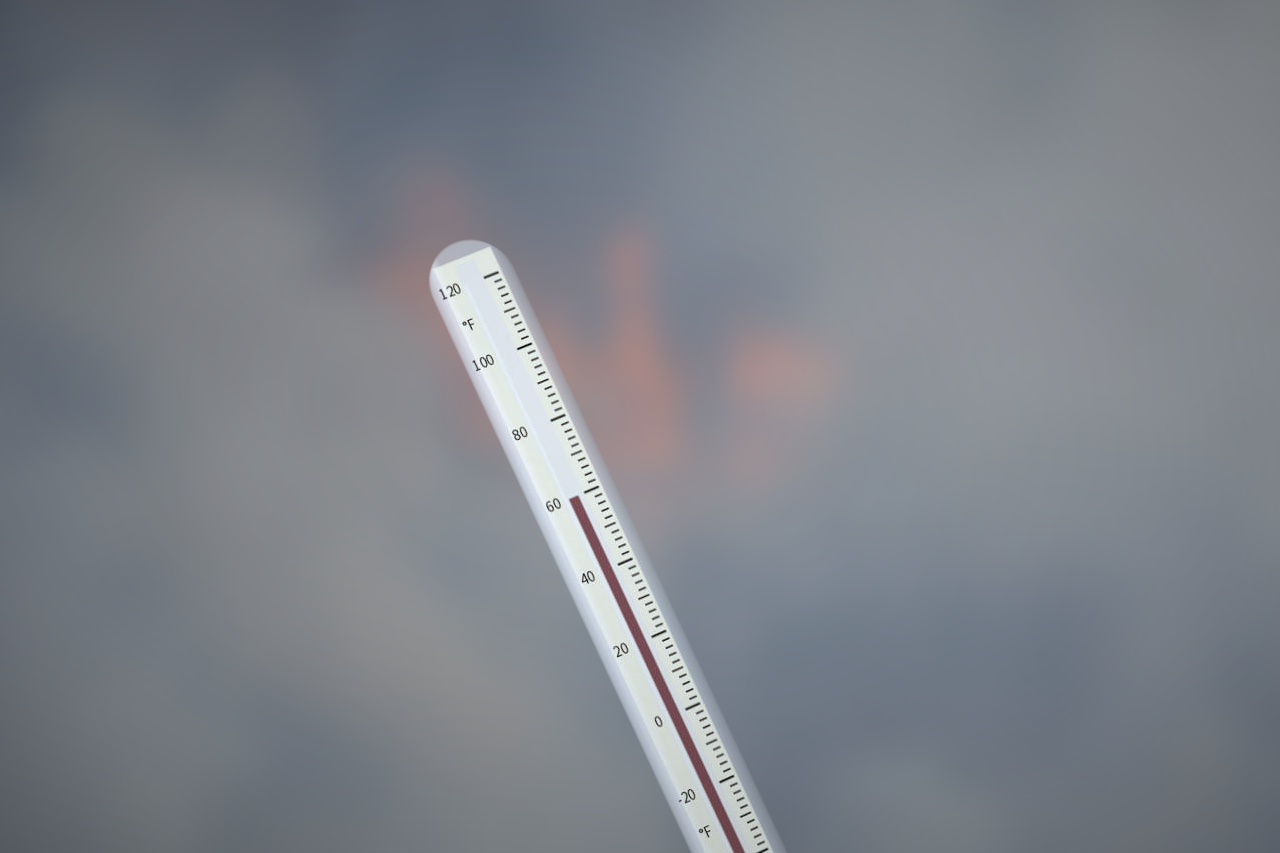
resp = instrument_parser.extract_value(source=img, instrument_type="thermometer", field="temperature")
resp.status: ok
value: 60 °F
